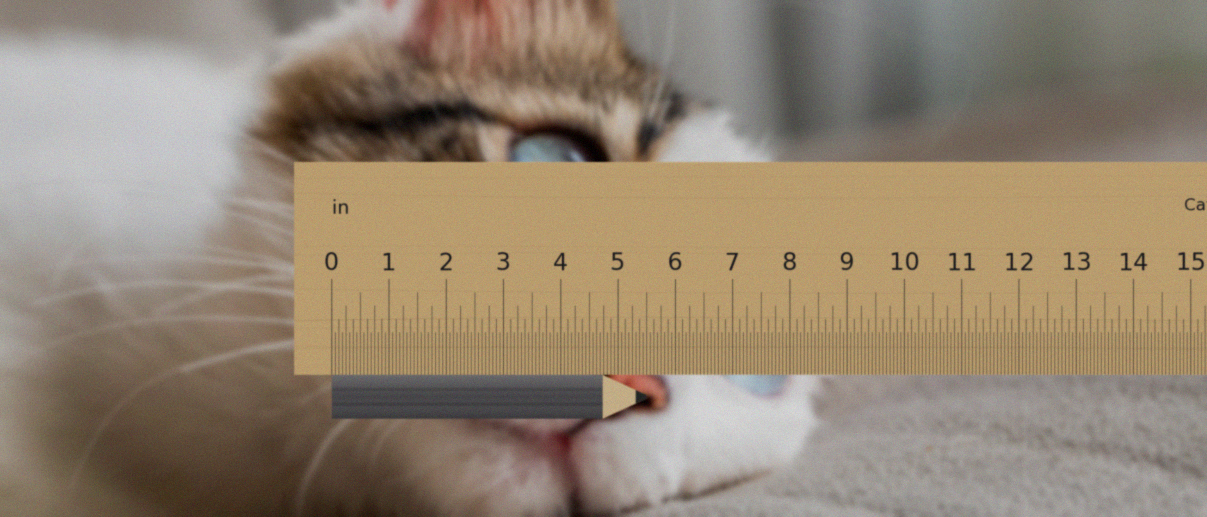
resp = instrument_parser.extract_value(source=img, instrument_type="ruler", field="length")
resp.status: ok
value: 5.5 in
